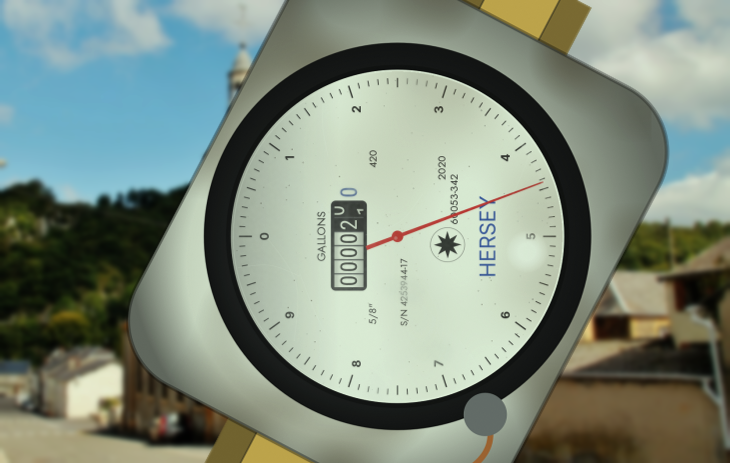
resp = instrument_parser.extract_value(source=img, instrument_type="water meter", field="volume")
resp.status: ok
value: 204.4 gal
